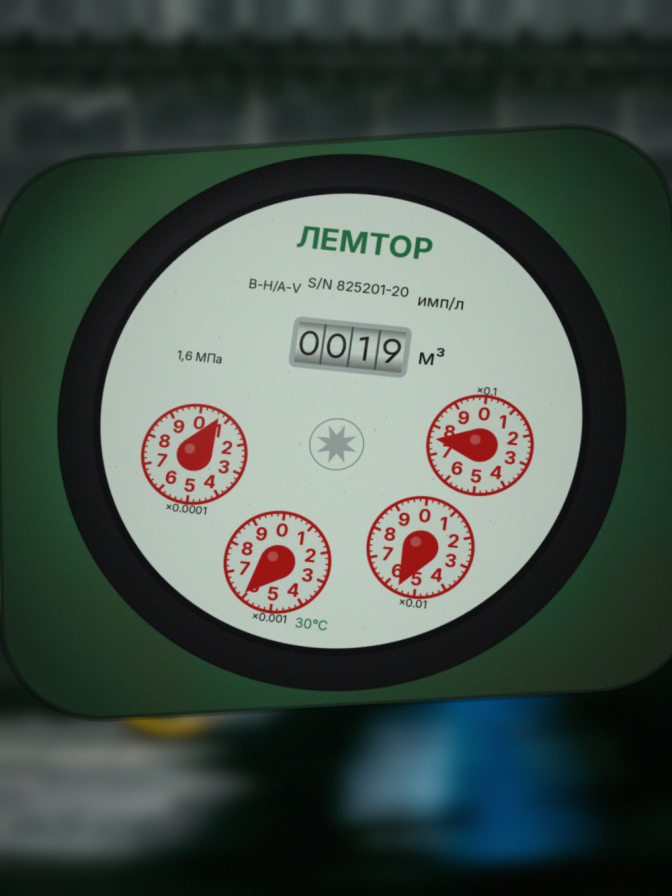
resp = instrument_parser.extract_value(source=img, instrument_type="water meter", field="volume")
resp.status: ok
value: 19.7560 m³
